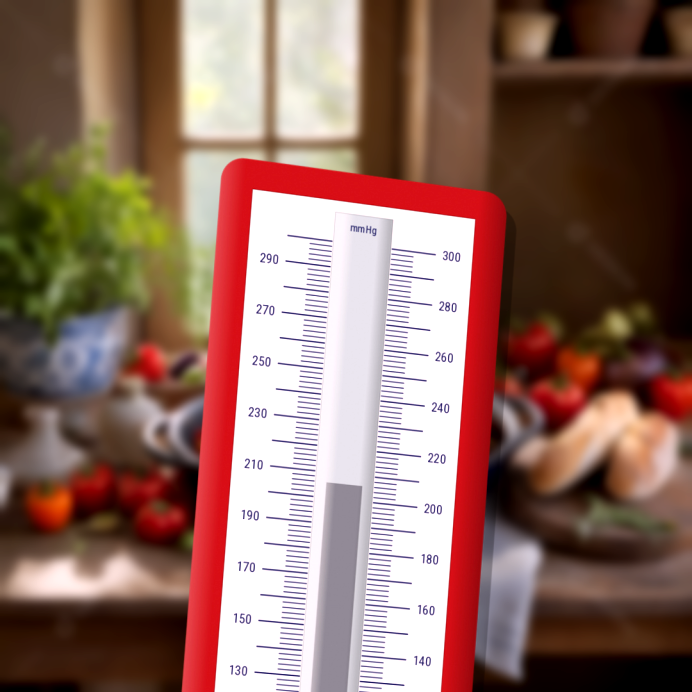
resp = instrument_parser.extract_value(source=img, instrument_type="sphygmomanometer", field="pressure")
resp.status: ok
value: 206 mmHg
